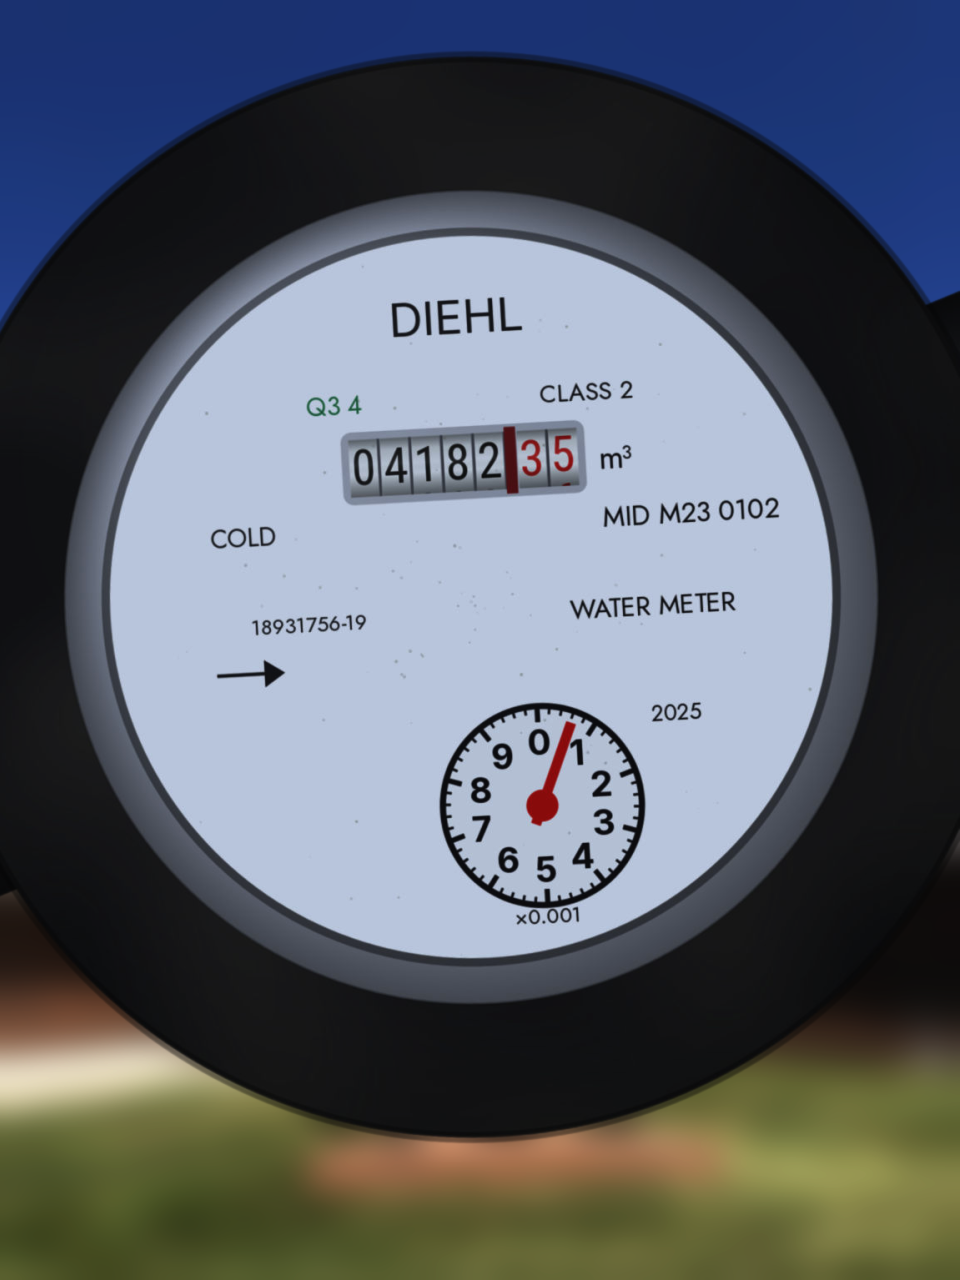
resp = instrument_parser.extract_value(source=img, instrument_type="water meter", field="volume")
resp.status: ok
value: 4182.350 m³
